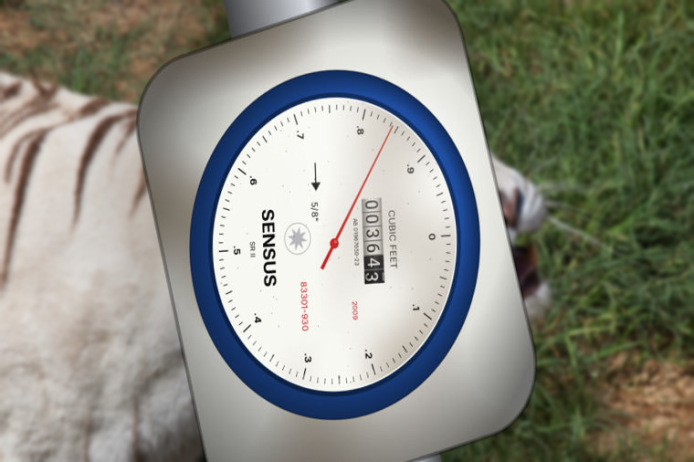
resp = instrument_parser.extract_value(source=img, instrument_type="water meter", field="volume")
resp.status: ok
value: 3642.84 ft³
